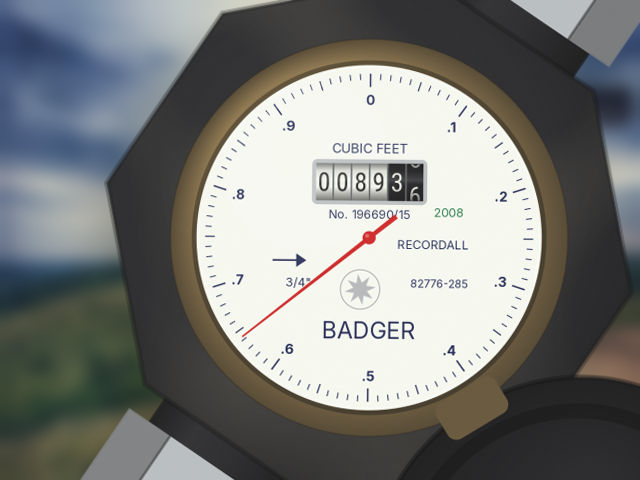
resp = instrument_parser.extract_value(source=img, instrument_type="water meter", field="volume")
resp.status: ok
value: 8935.64 ft³
